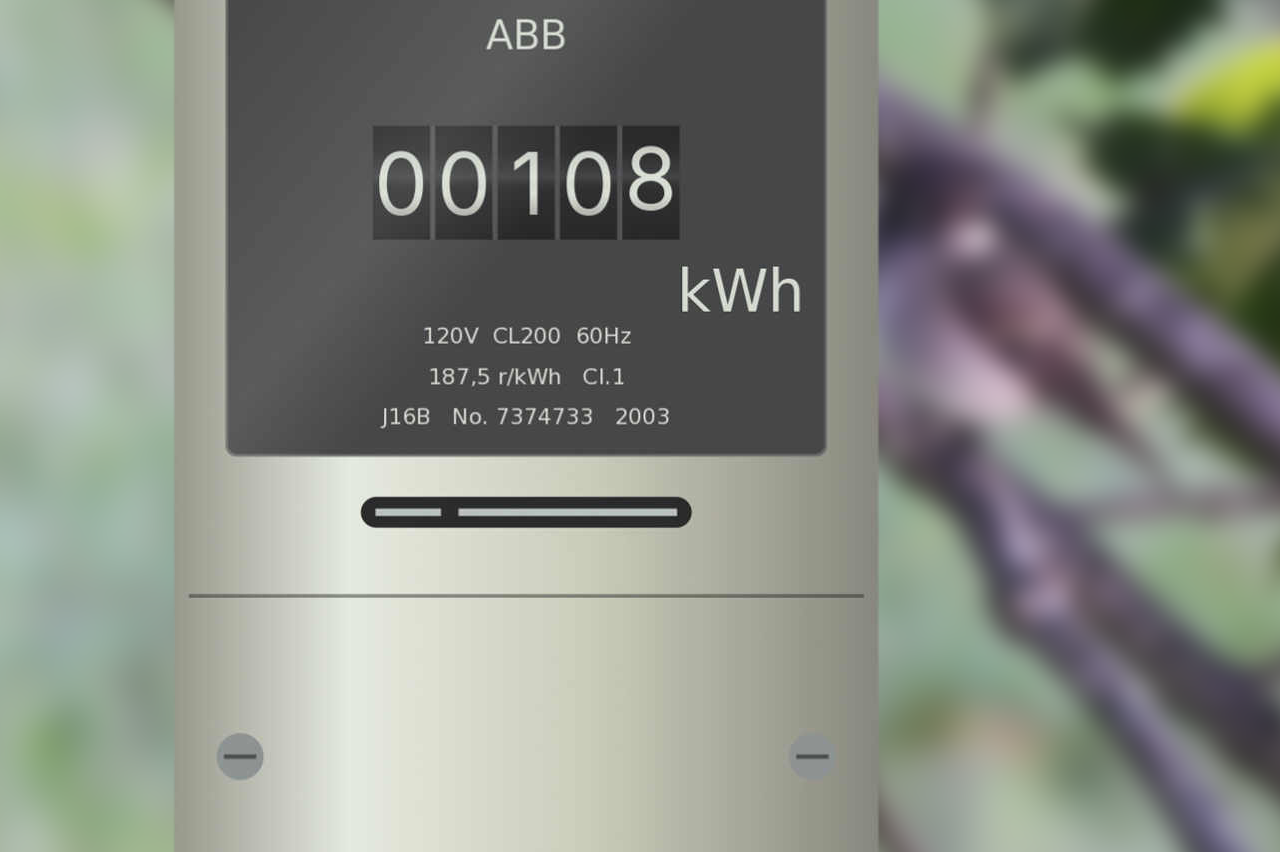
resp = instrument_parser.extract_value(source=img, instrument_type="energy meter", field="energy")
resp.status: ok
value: 108 kWh
